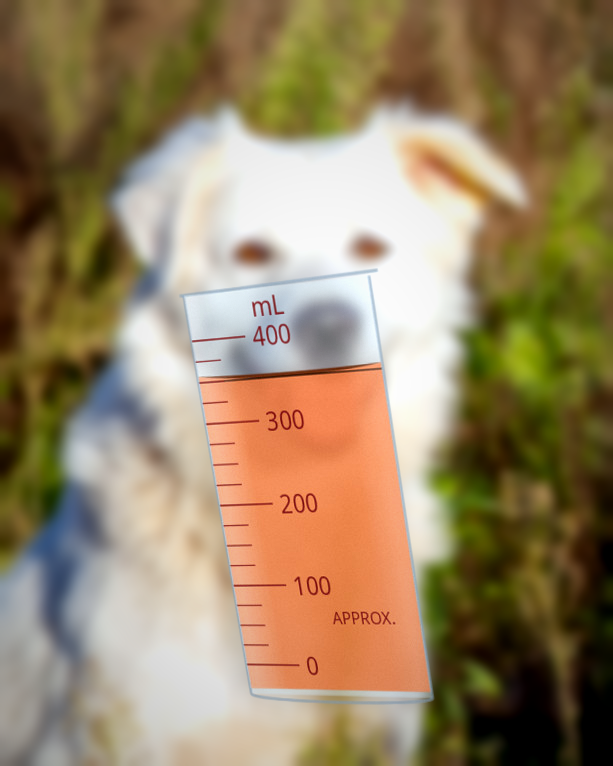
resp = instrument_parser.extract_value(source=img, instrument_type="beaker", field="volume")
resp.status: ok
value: 350 mL
